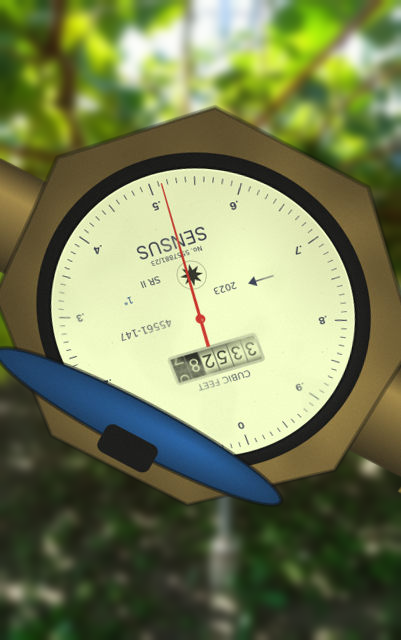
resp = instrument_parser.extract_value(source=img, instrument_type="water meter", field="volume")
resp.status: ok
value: 335286.51 ft³
